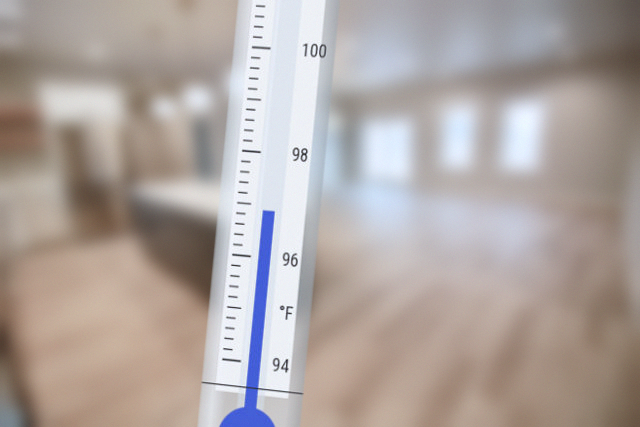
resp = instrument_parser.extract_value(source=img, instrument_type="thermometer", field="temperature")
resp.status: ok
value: 96.9 °F
